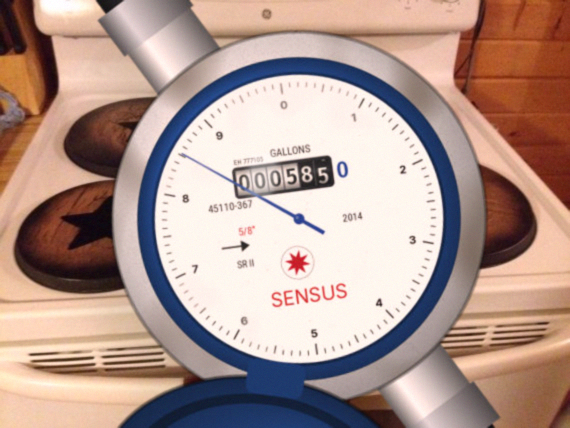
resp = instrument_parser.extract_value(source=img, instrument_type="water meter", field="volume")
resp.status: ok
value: 5848.5 gal
